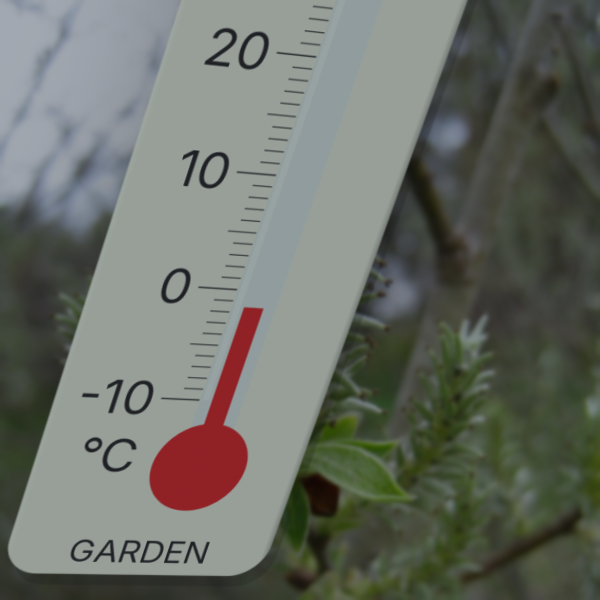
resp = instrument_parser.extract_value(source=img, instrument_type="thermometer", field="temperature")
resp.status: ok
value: -1.5 °C
